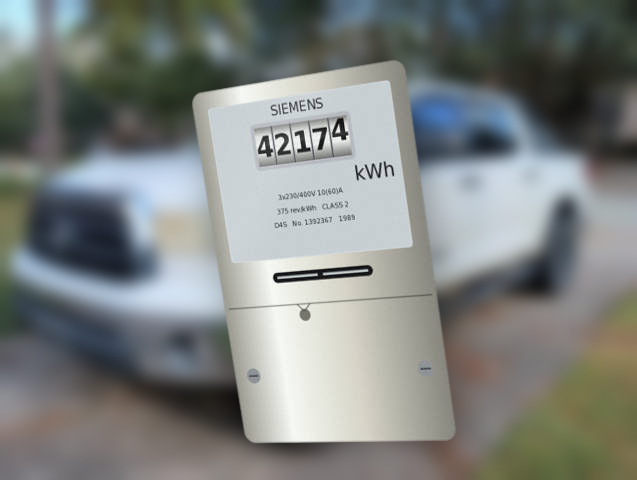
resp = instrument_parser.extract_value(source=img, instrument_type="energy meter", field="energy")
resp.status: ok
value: 42174 kWh
